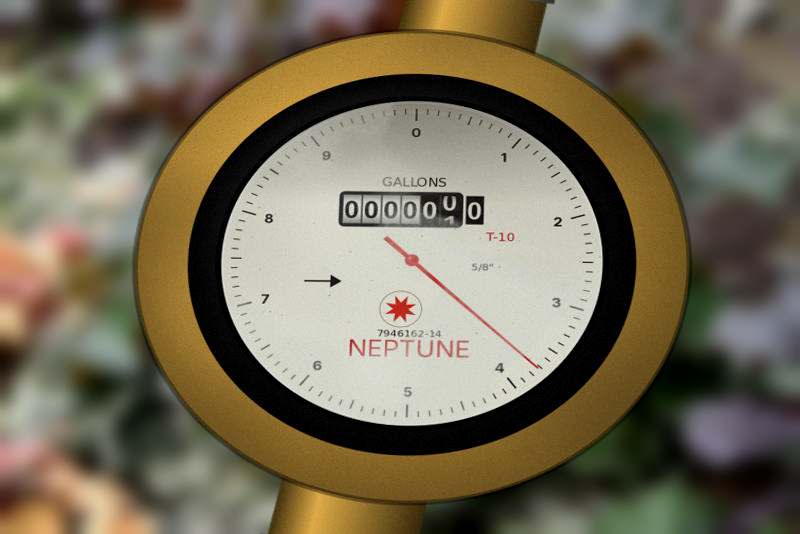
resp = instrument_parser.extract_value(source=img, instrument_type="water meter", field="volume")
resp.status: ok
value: 3.7 gal
